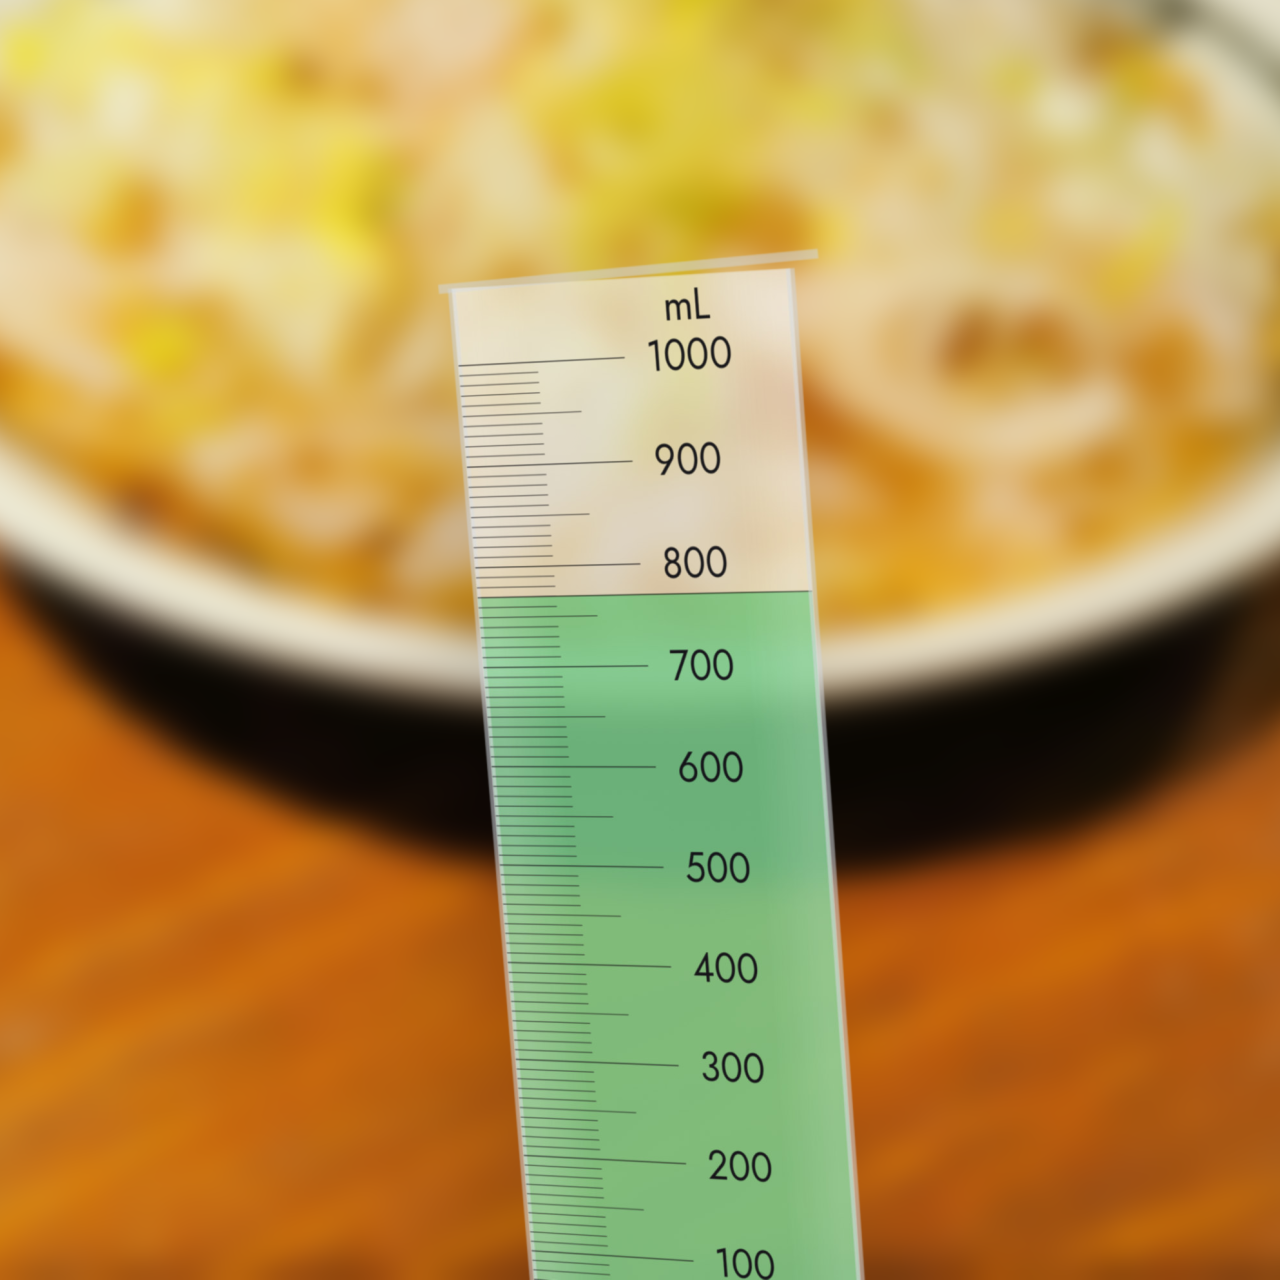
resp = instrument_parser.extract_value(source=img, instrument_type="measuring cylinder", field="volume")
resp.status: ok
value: 770 mL
